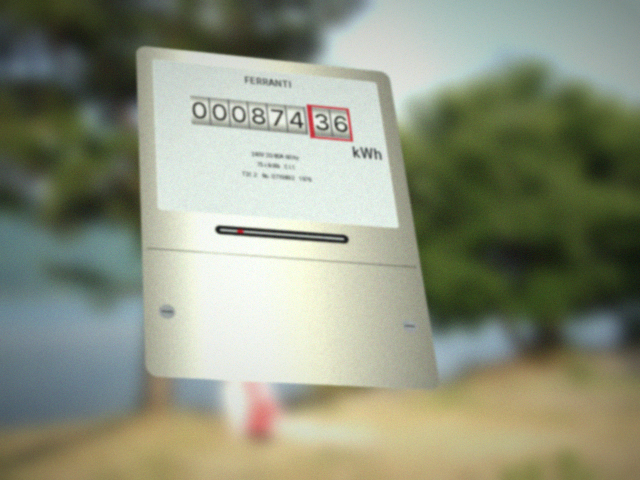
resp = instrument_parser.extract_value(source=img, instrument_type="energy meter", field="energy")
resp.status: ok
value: 874.36 kWh
